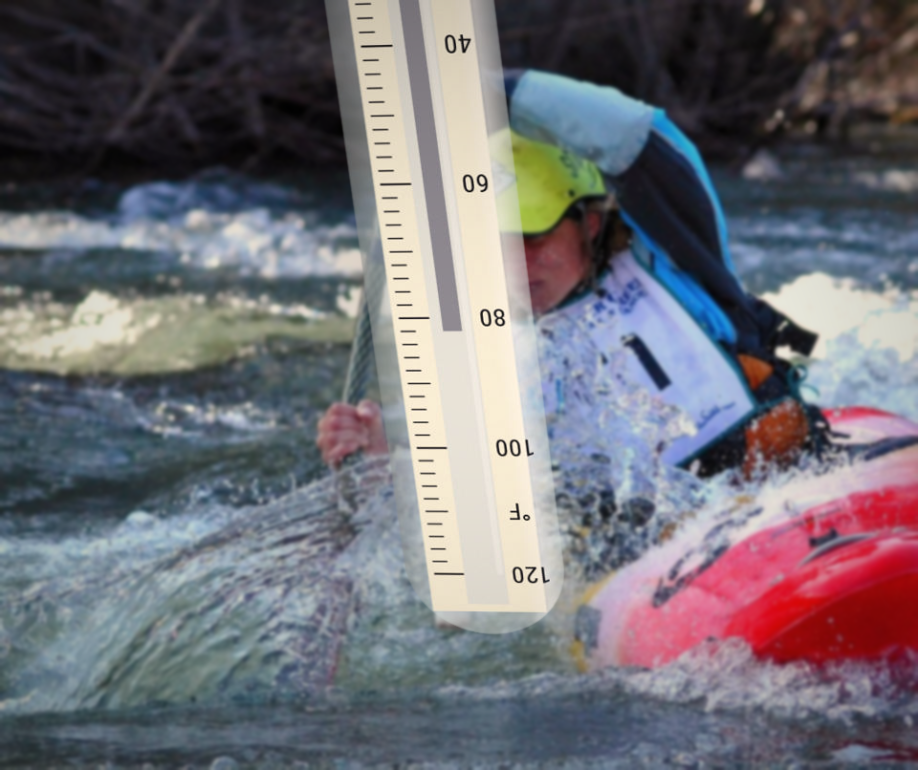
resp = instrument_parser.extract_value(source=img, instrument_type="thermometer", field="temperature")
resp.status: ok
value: 82 °F
